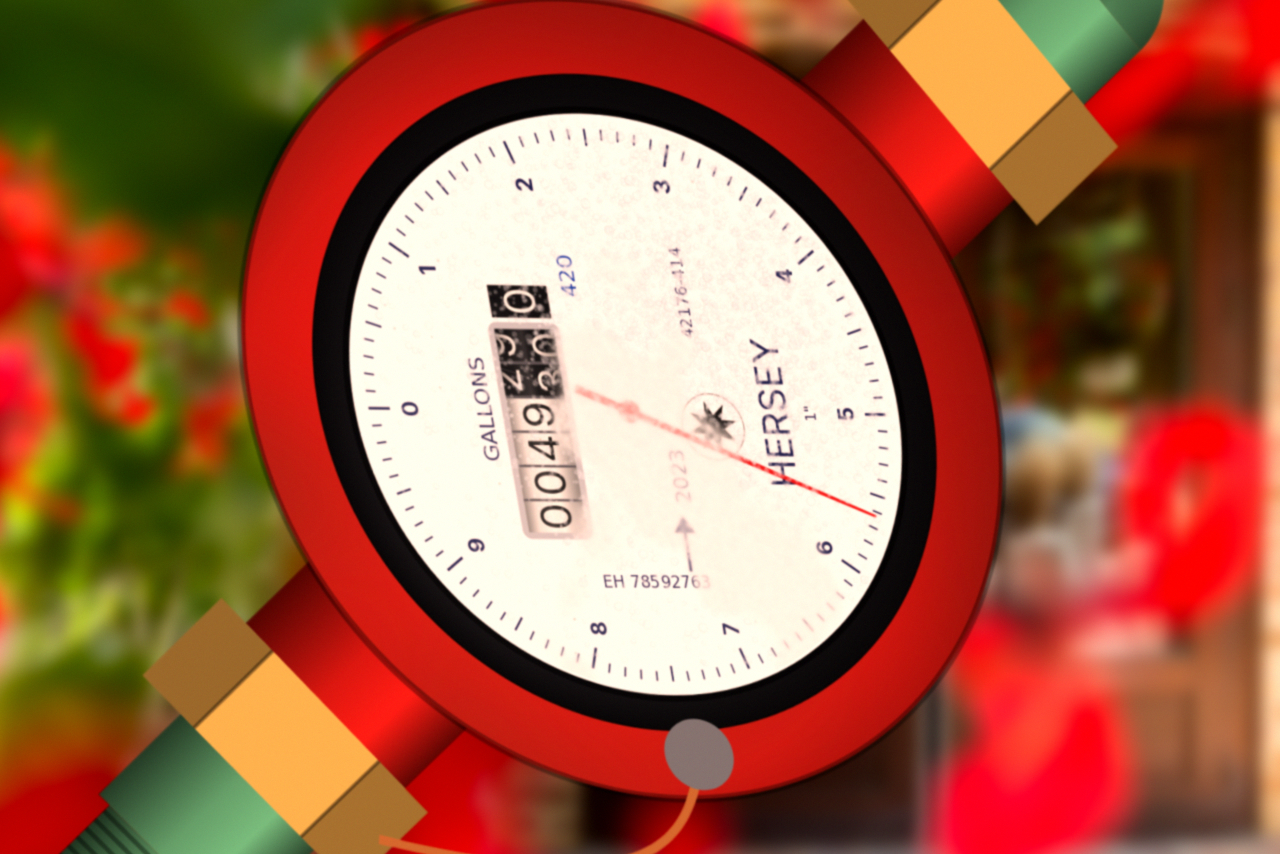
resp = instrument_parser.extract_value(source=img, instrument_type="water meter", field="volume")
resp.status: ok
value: 49295.6 gal
